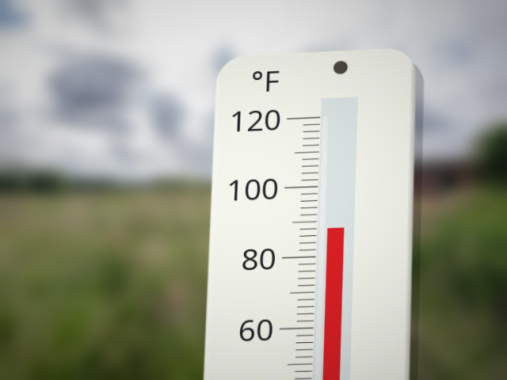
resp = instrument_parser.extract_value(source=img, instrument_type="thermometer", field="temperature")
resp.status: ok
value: 88 °F
